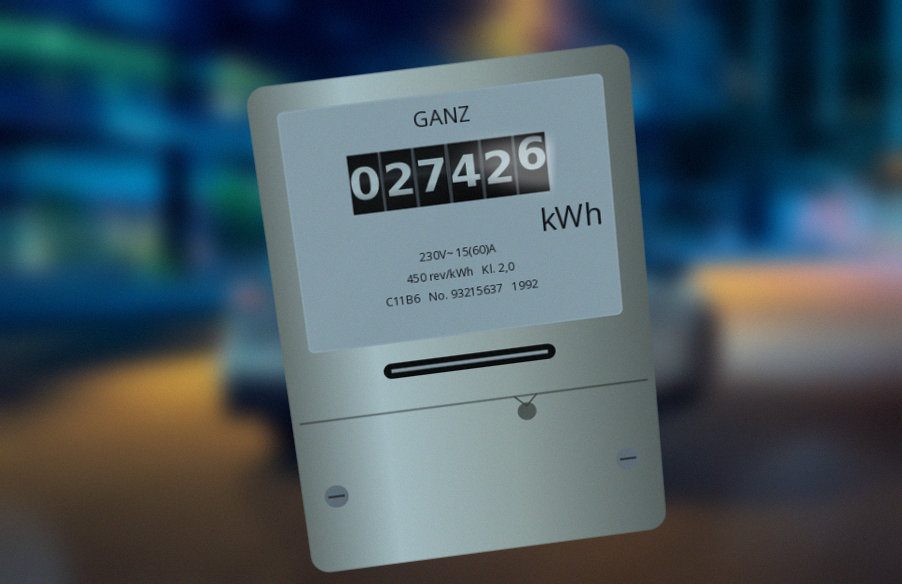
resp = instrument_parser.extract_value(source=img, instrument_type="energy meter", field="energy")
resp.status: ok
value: 27426 kWh
